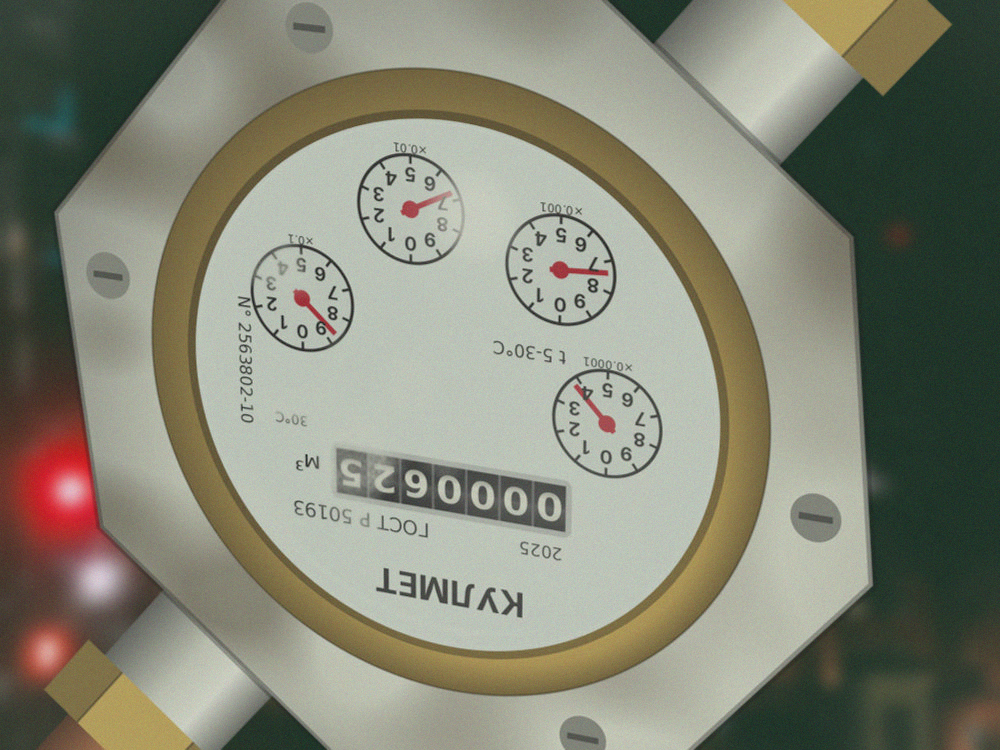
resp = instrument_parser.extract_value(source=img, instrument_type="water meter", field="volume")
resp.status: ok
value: 625.8673 m³
